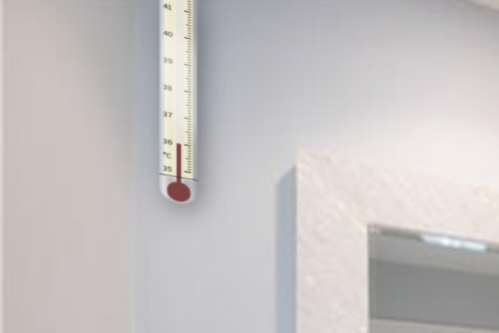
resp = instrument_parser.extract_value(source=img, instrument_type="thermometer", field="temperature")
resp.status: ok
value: 36 °C
